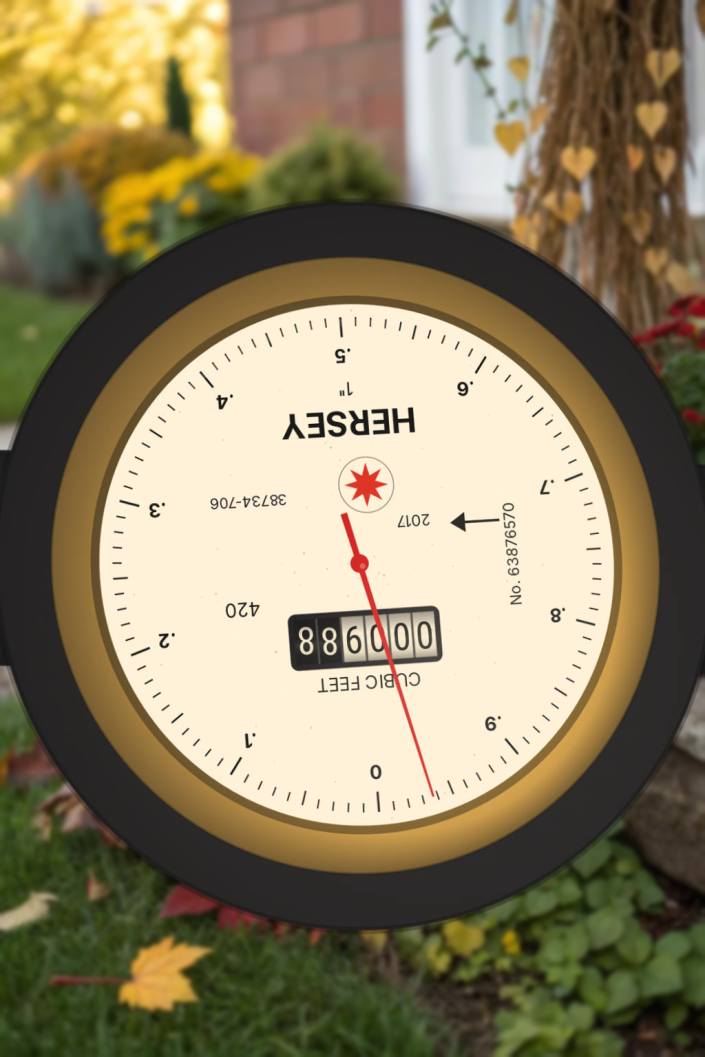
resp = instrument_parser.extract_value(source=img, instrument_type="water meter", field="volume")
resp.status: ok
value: 987.96 ft³
